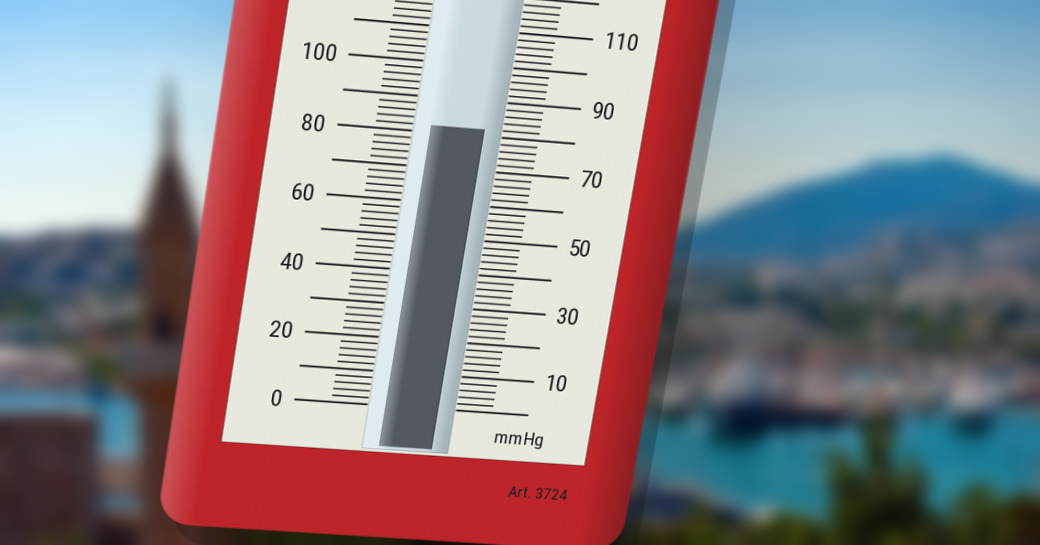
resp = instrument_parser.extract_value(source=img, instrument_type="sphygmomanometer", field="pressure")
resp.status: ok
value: 82 mmHg
